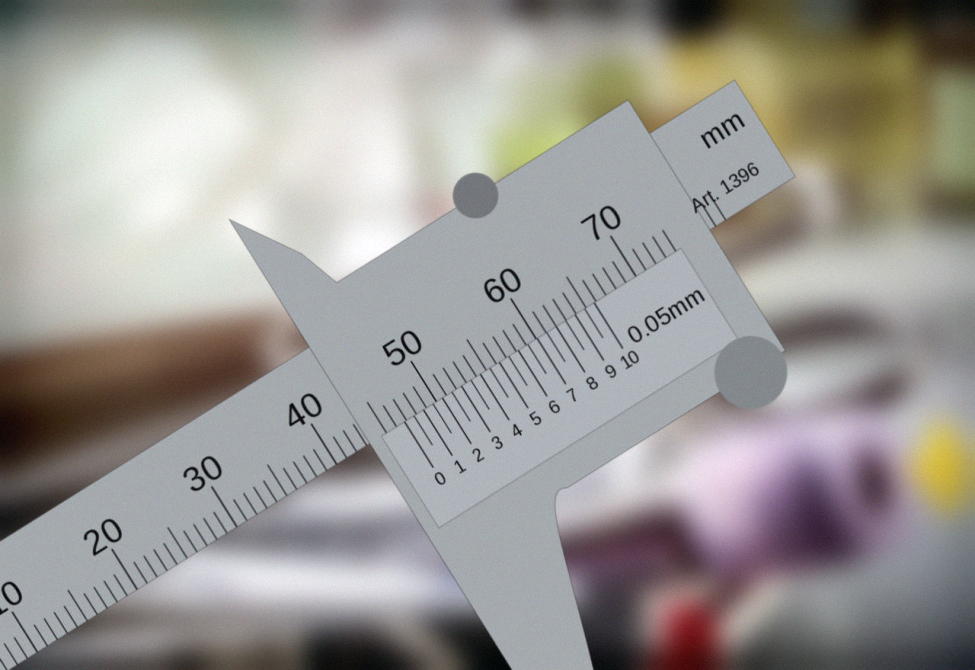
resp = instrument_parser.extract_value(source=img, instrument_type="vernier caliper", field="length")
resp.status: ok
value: 46.8 mm
